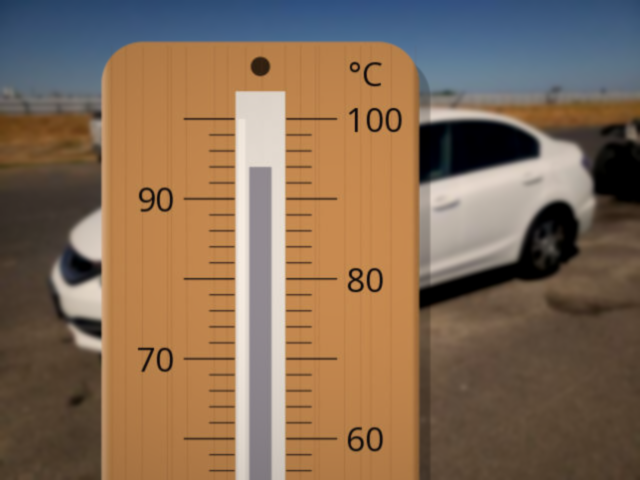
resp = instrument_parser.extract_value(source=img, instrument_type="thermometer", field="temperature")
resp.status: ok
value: 94 °C
